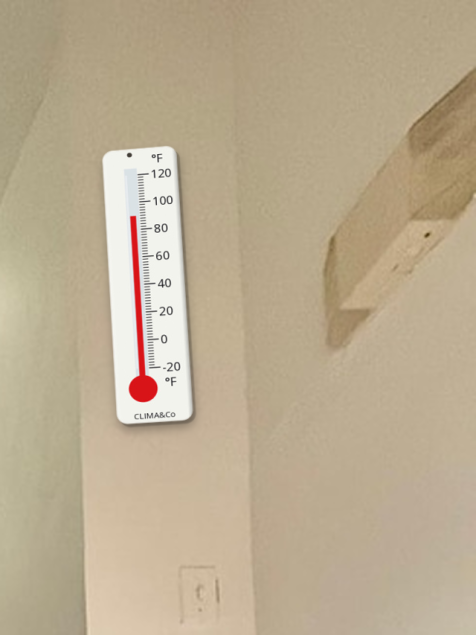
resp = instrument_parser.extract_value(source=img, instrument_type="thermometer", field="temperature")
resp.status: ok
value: 90 °F
